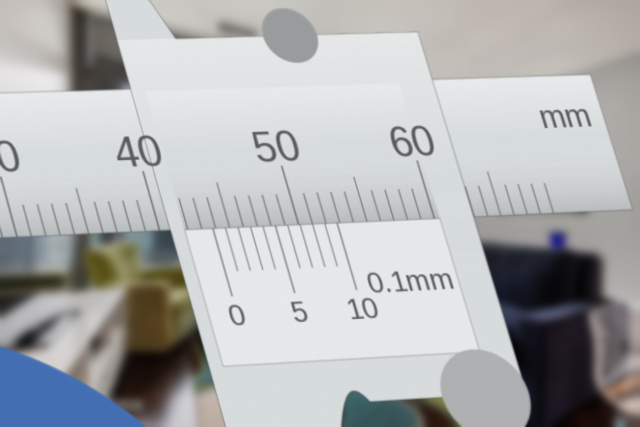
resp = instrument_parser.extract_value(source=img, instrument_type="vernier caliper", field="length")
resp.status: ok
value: 43.8 mm
